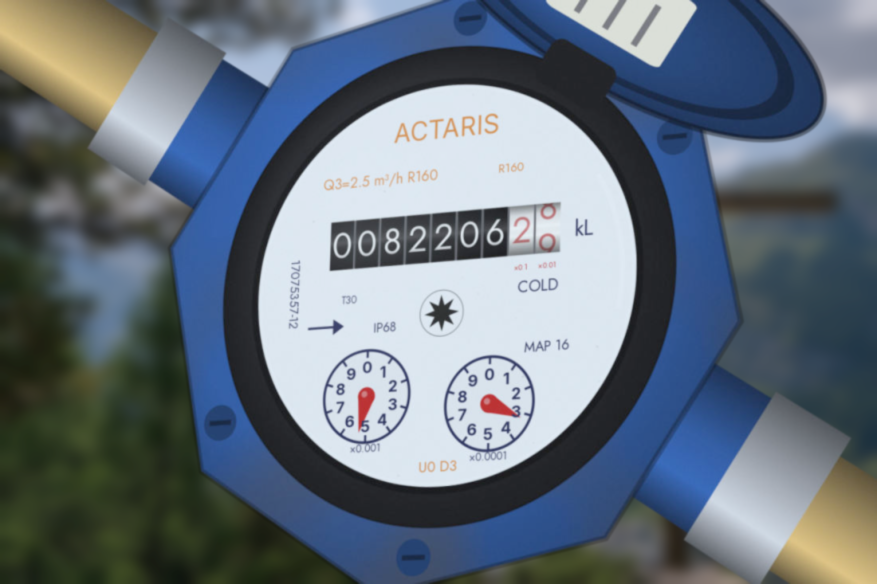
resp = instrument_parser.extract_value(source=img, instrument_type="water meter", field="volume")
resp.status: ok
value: 82206.2853 kL
